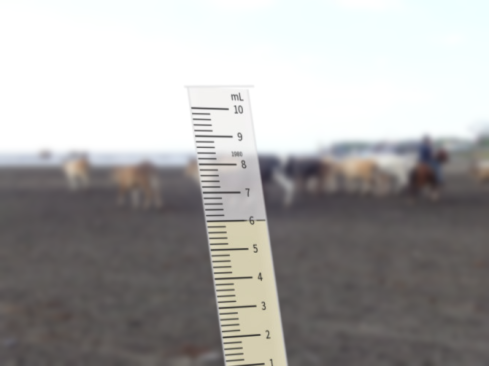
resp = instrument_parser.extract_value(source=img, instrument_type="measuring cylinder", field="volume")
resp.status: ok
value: 6 mL
